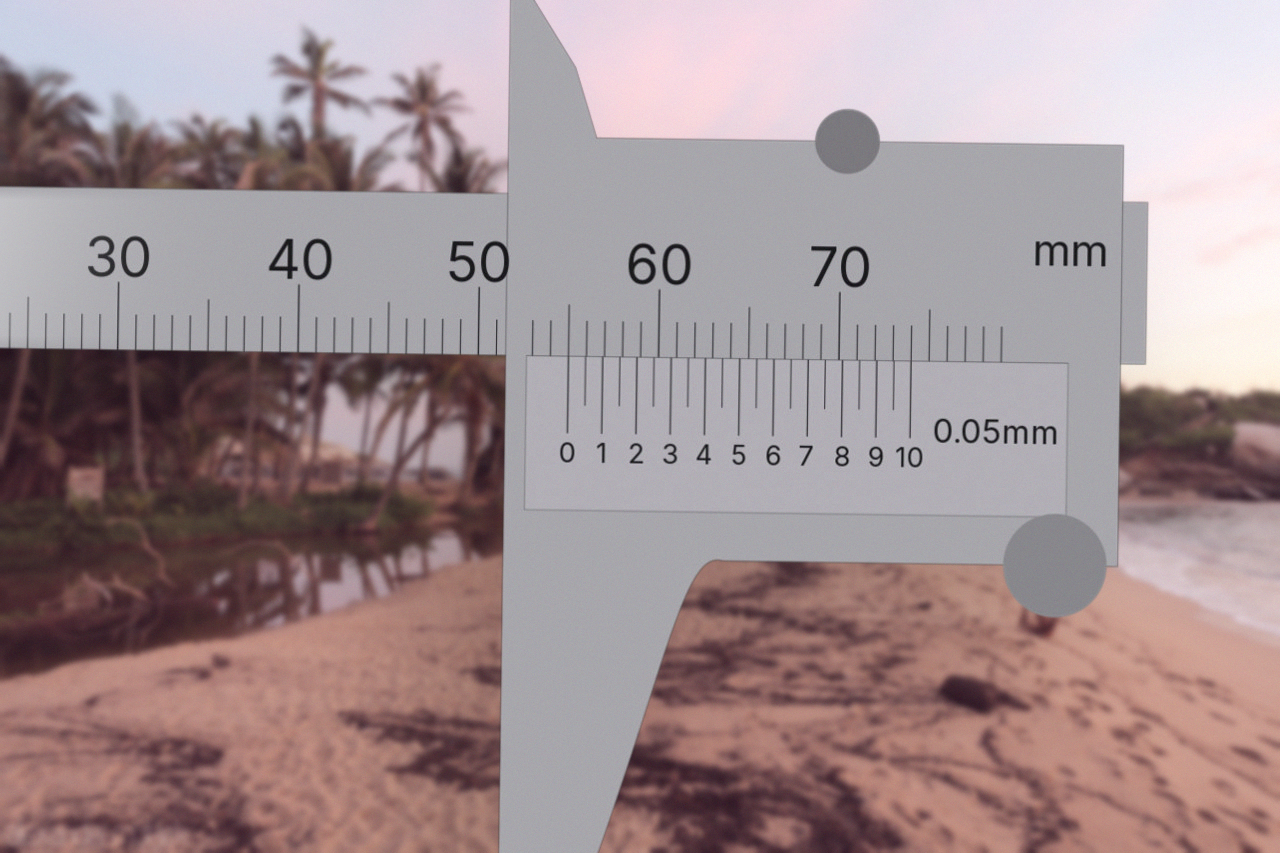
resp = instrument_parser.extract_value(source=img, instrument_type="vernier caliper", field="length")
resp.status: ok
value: 55.0 mm
